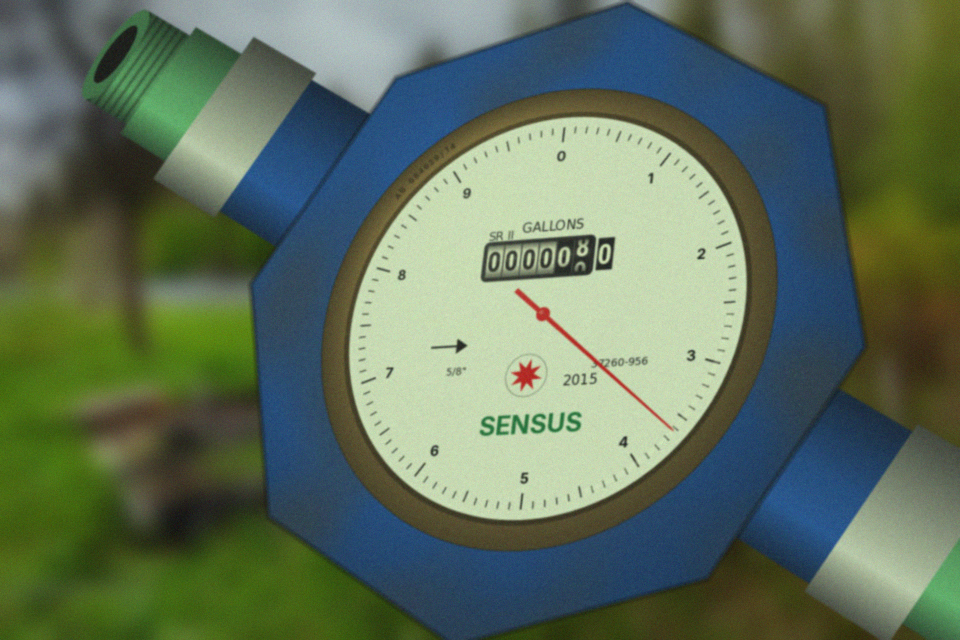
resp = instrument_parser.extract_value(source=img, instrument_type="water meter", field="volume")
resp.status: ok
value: 83.6 gal
